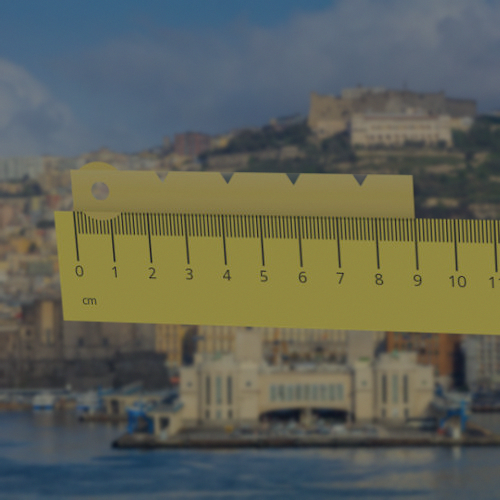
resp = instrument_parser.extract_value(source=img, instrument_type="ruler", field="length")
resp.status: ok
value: 9 cm
